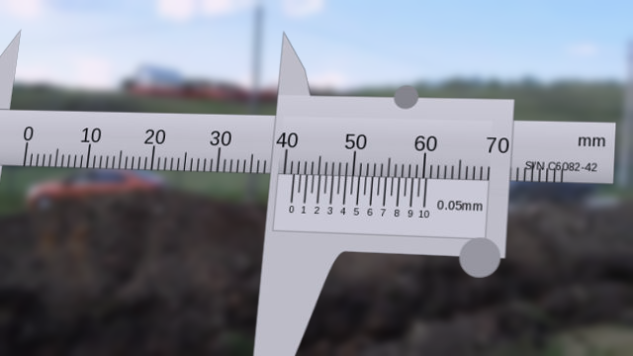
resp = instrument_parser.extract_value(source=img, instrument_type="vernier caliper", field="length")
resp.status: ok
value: 41.4 mm
